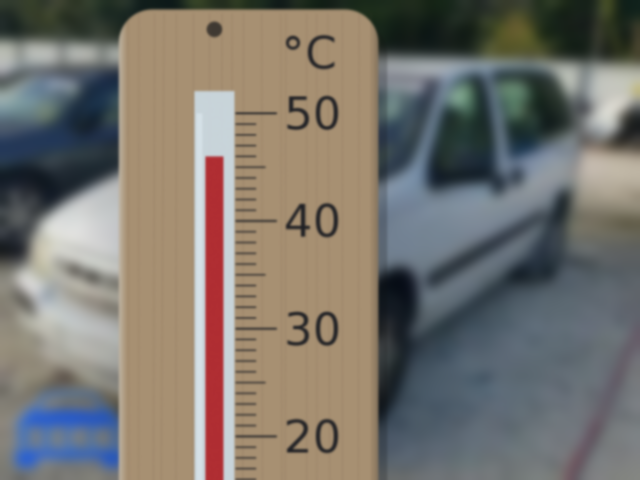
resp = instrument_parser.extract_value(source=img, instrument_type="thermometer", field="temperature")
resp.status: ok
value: 46 °C
